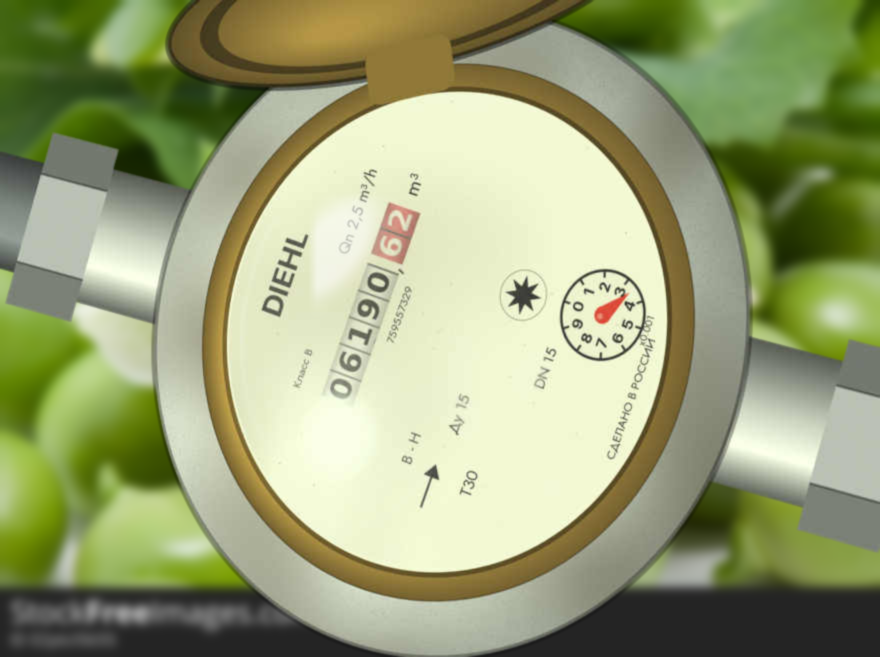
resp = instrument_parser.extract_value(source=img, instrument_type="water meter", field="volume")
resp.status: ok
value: 6190.623 m³
